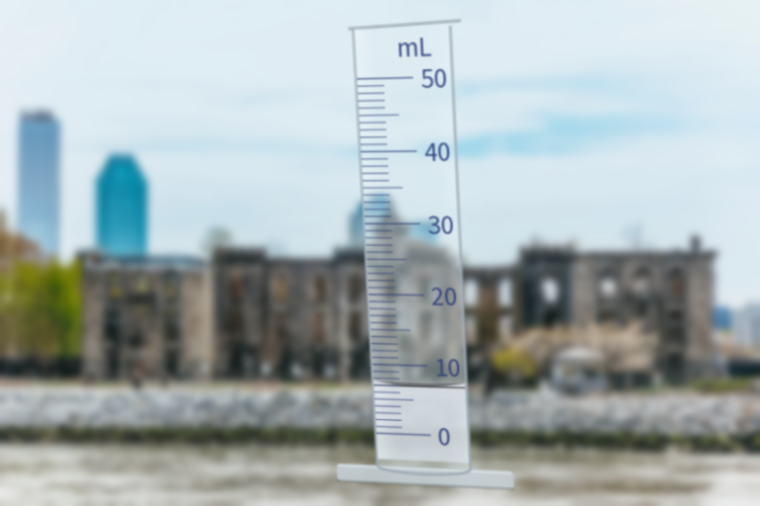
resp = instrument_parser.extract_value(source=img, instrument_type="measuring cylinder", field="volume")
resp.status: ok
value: 7 mL
